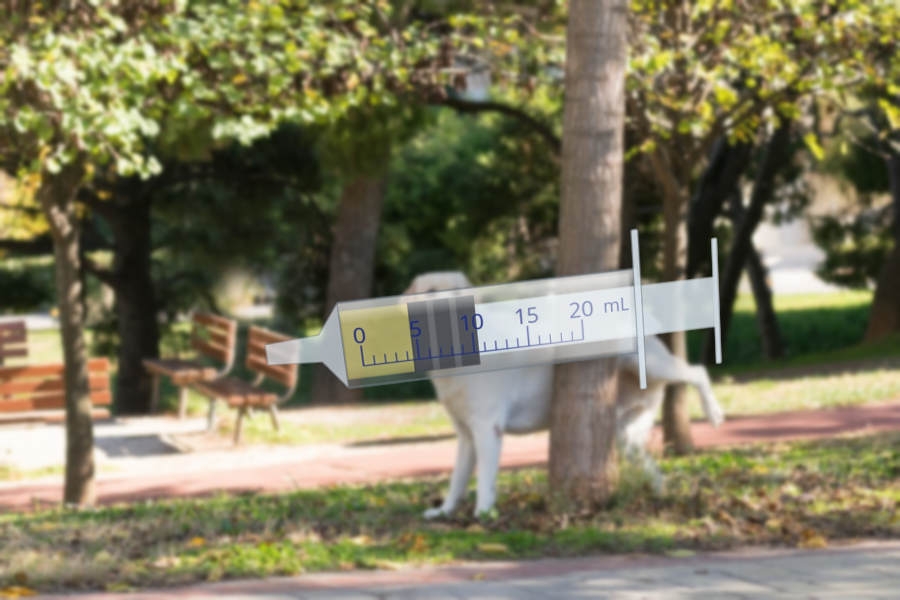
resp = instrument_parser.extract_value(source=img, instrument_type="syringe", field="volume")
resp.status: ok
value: 4.5 mL
